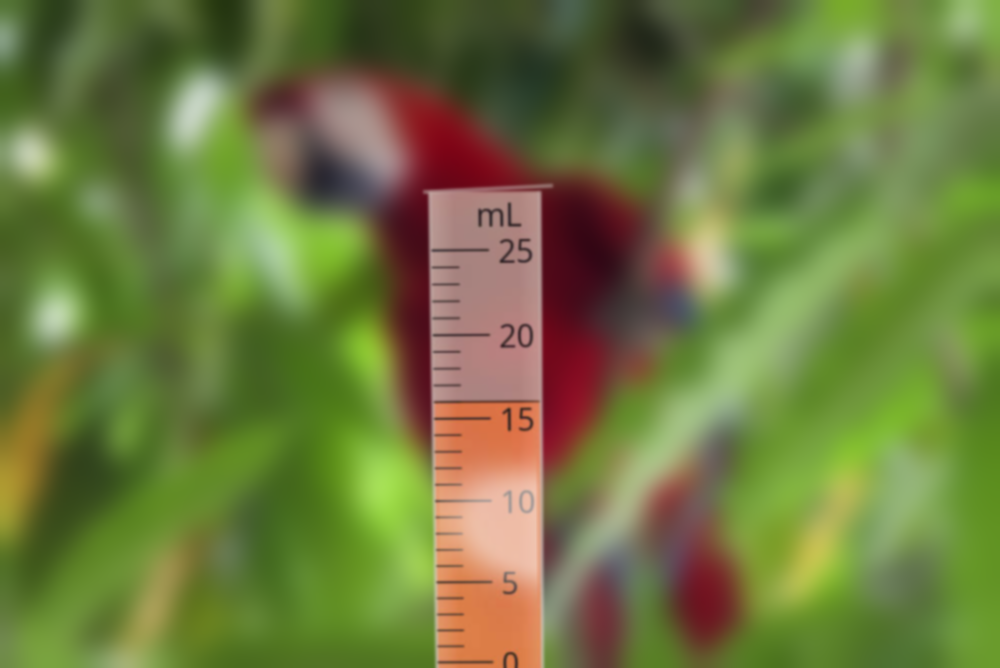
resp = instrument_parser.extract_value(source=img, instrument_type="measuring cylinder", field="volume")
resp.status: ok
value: 16 mL
